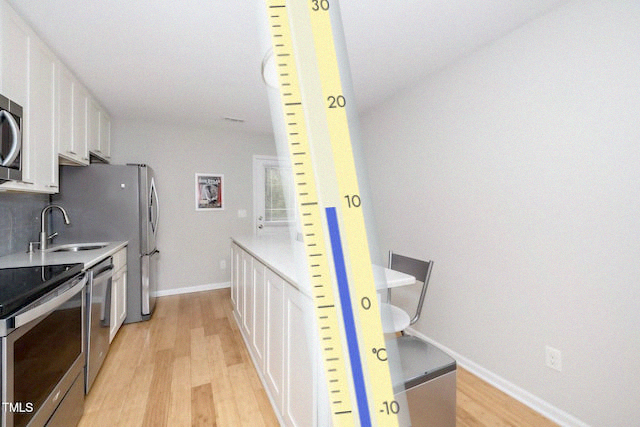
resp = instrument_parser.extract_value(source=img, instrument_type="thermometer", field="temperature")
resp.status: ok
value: 9.5 °C
